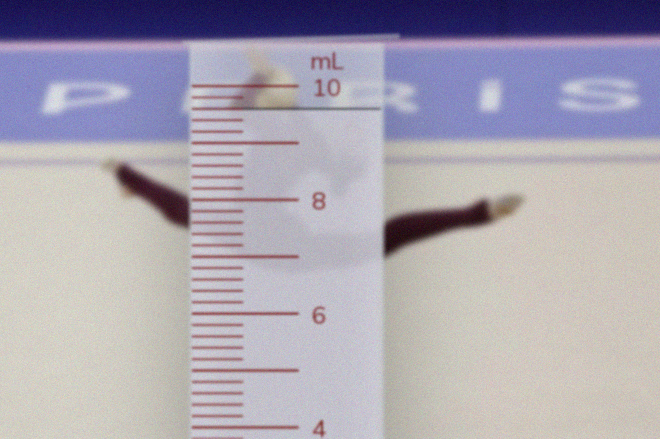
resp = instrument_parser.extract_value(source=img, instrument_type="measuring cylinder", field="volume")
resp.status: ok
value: 9.6 mL
